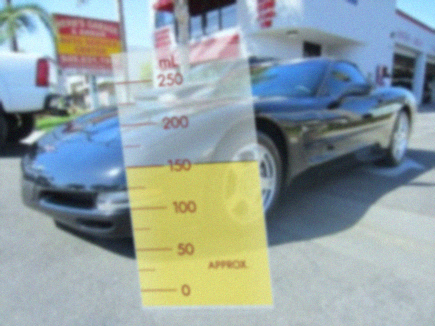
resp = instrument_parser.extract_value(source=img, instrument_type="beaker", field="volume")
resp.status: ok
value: 150 mL
